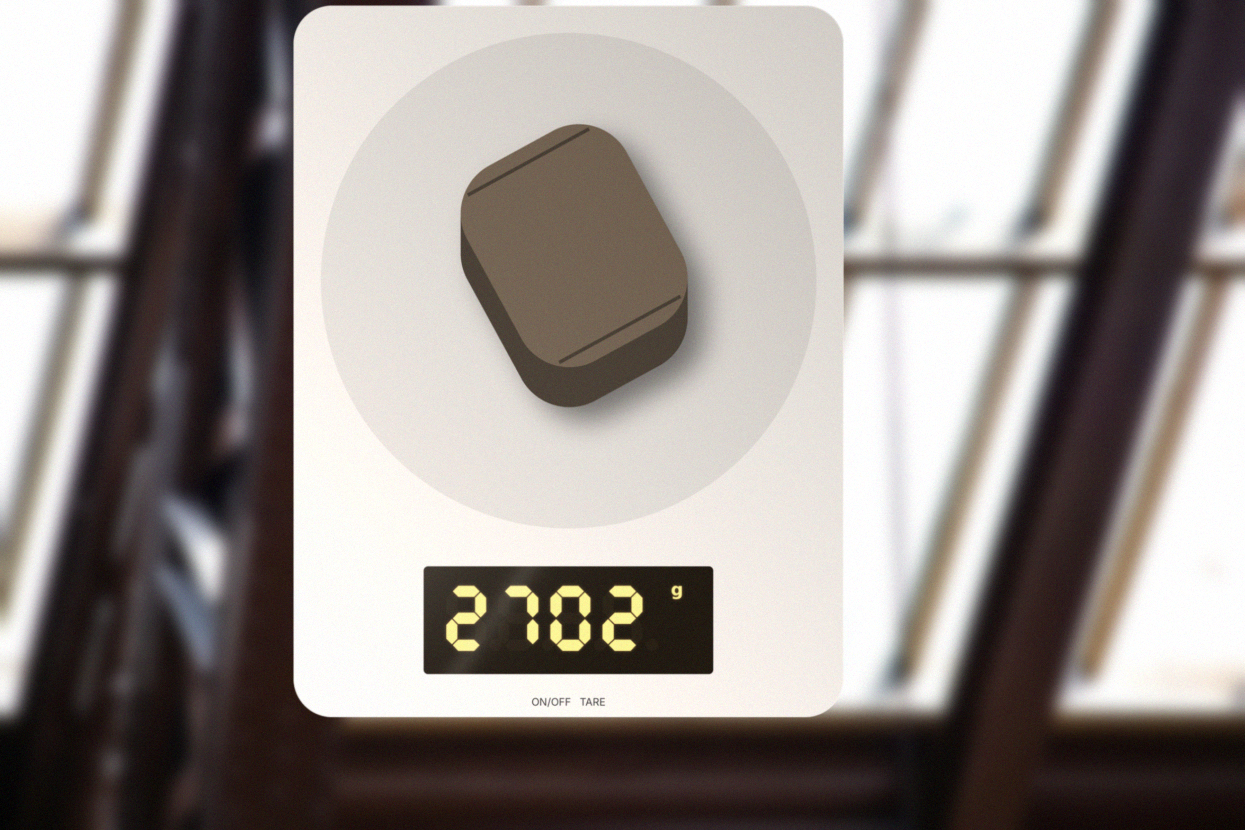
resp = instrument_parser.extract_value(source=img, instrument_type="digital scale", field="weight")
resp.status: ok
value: 2702 g
